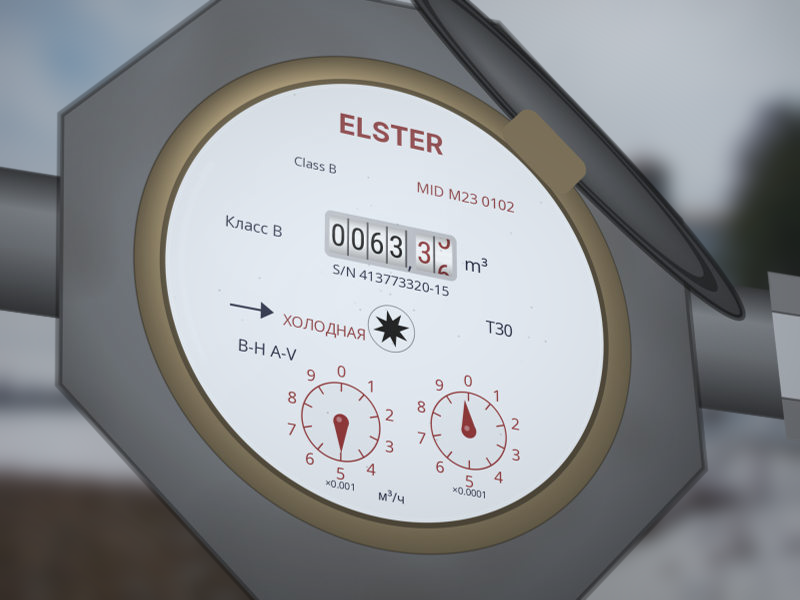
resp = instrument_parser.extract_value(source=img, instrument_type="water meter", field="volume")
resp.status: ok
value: 63.3549 m³
